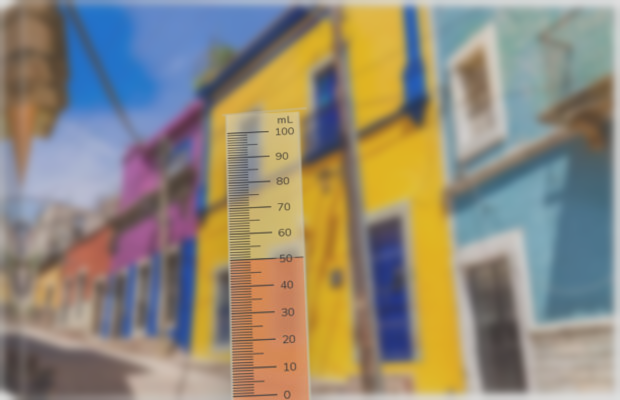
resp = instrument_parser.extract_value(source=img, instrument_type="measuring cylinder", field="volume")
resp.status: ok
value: 50 mL
